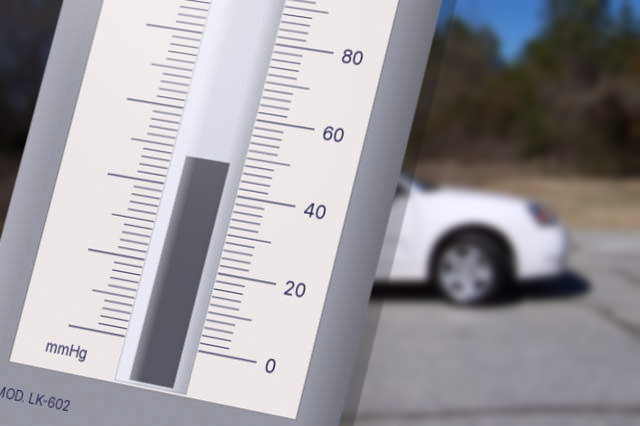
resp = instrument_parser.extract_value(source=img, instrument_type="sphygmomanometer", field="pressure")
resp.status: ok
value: 48 mmHg
